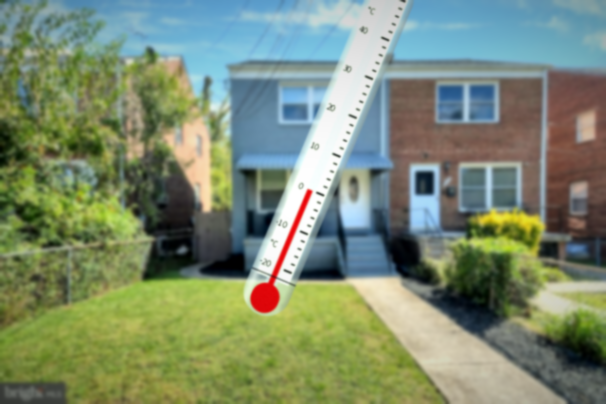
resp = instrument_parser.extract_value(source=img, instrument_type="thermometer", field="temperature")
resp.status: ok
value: 0 °C
